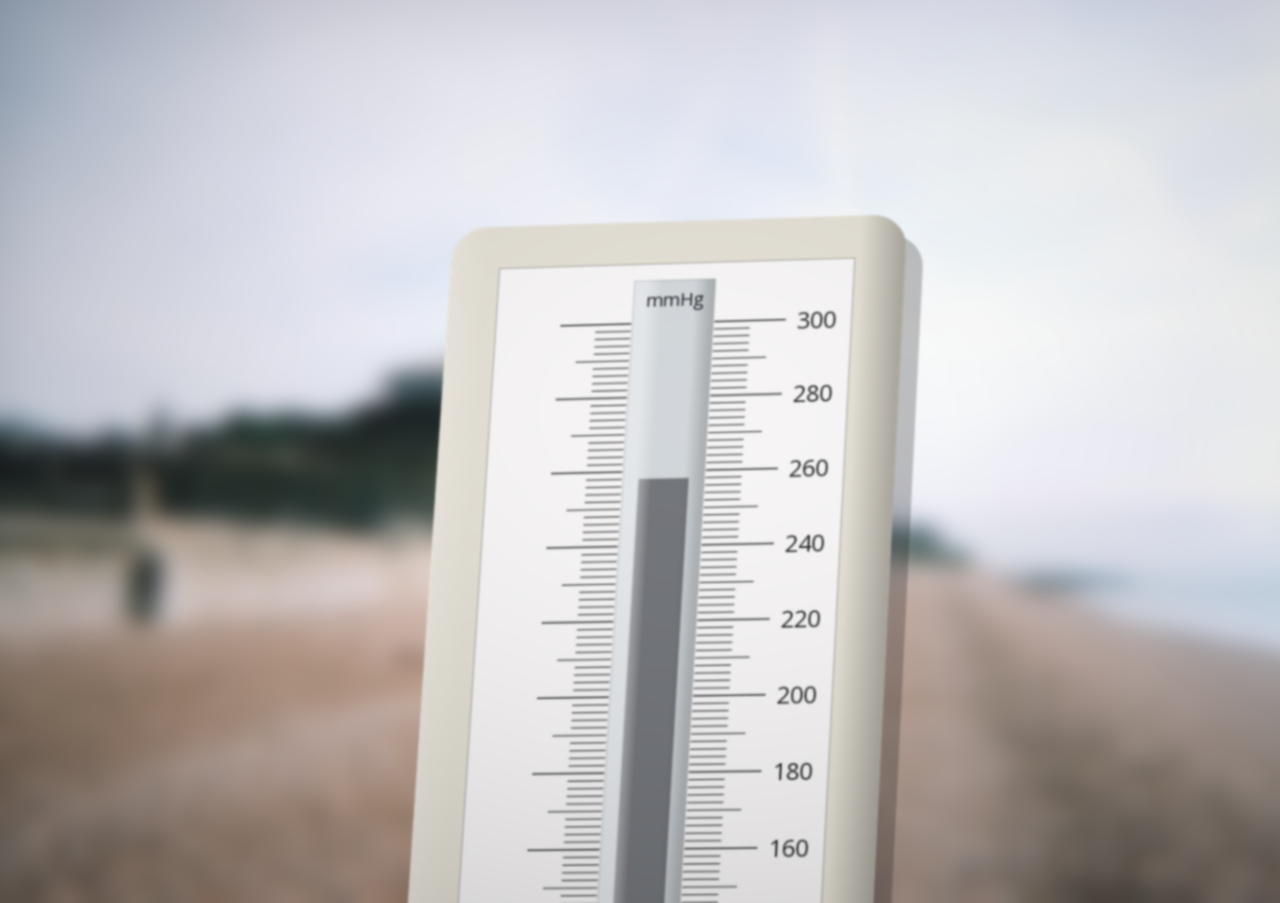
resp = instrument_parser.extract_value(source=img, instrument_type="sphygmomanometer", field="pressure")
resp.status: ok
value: 258 mmHg
